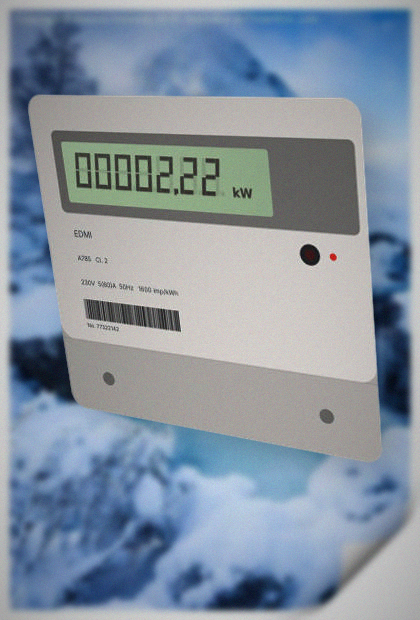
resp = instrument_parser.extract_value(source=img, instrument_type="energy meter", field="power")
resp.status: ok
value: 2.22 kW
